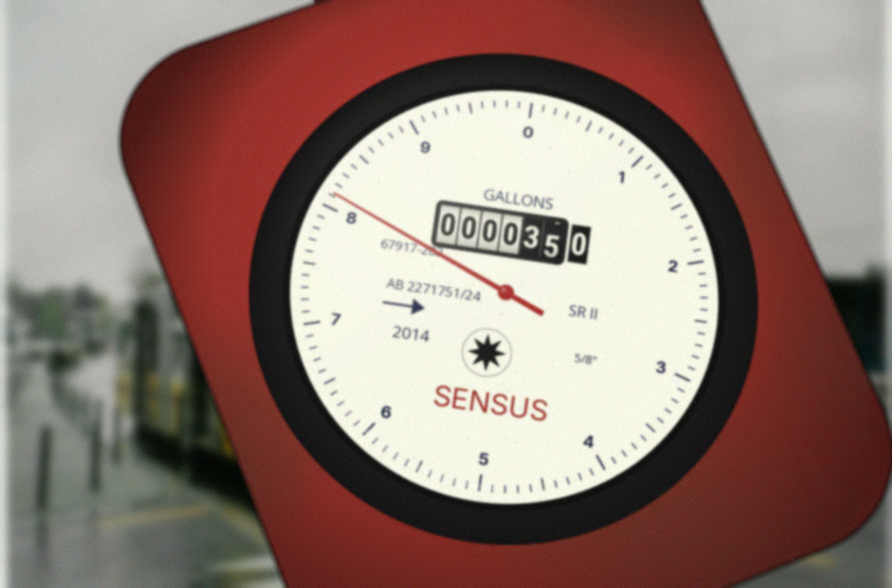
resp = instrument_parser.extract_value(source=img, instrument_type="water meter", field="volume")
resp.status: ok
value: 348.1 gal
